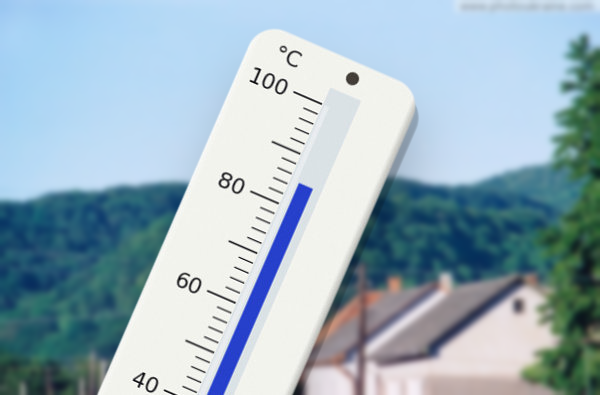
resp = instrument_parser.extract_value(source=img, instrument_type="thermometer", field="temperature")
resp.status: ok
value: 85 °C
